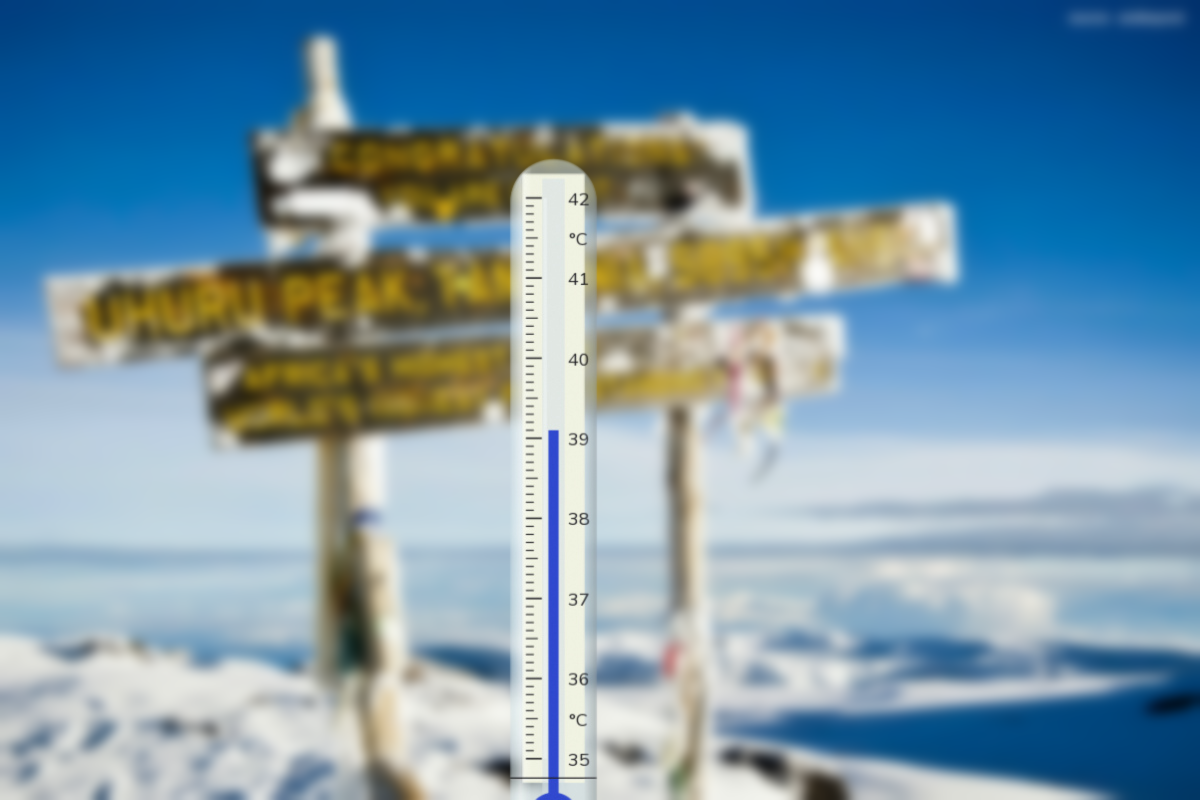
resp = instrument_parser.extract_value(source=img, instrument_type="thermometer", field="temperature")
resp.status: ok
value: 39.1 °C
